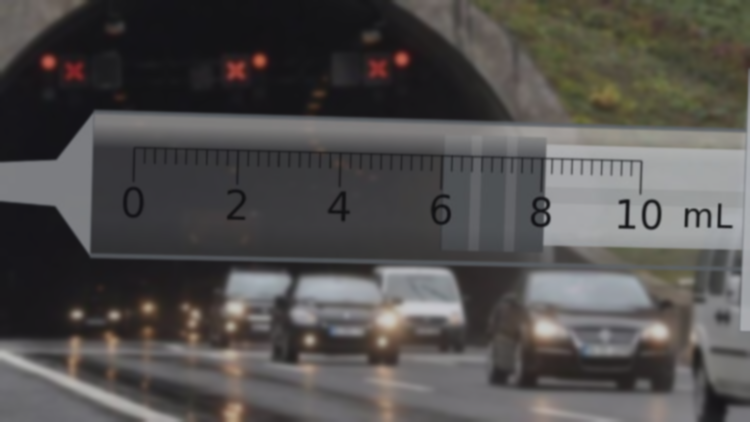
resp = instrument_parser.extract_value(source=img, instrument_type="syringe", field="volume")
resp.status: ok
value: 6 mL
